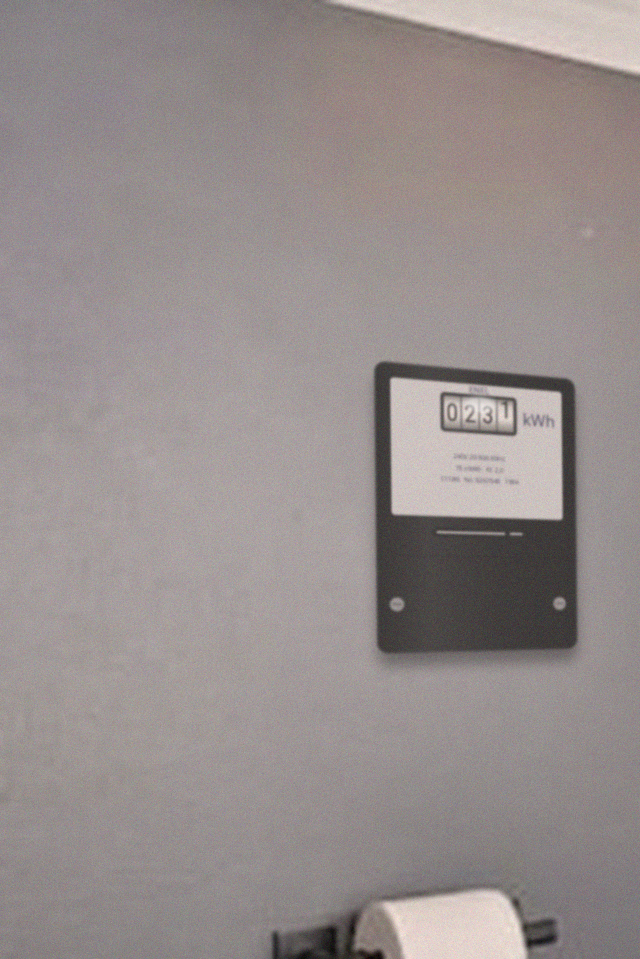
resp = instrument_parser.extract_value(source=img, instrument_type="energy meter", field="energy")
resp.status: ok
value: 231 kWh
